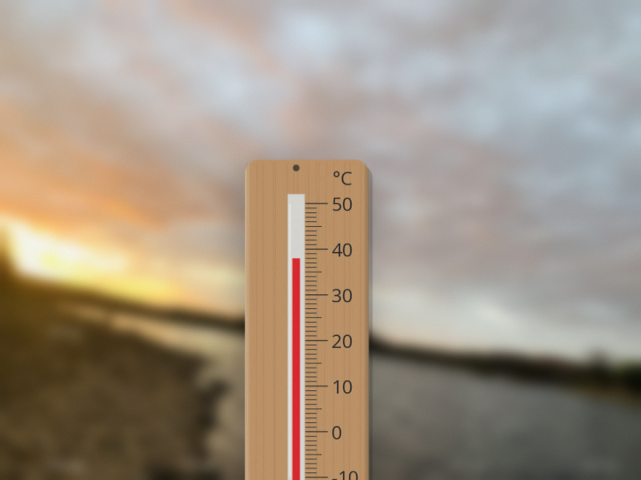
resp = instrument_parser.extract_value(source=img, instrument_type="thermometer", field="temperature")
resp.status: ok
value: 38 °C
